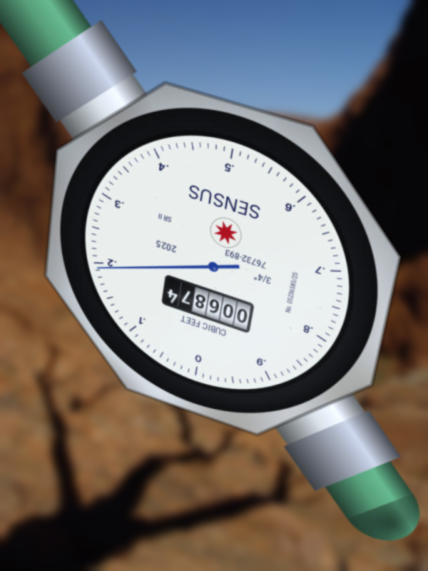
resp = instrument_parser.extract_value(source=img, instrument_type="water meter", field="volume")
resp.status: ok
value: 6874.19 ft³
